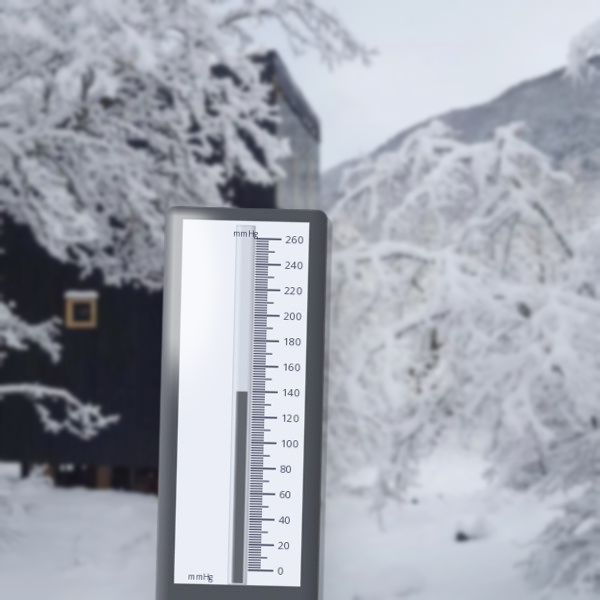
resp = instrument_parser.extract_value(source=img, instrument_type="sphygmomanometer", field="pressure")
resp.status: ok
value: 140 mmHg
